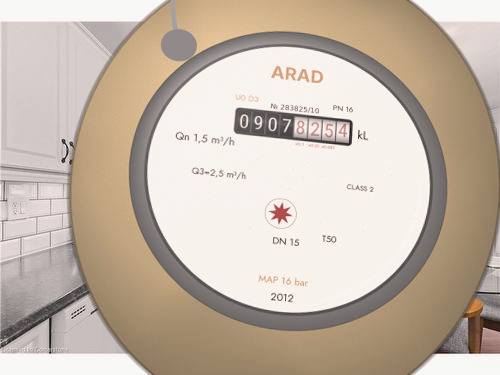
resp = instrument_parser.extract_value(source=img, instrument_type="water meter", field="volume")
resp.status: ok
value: 907.8254 kL
